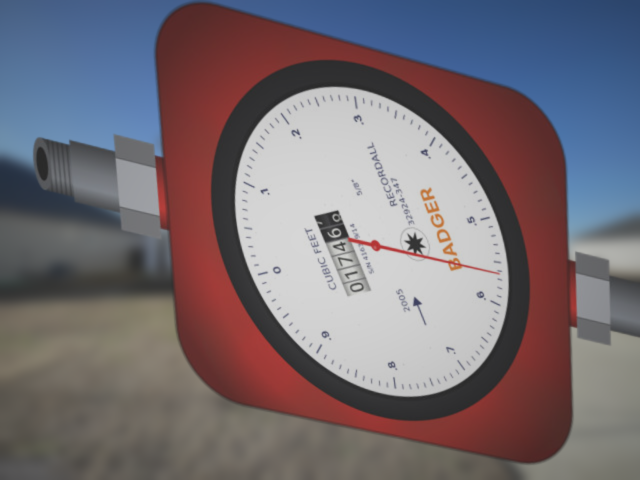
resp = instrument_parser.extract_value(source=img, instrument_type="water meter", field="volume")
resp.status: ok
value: 17467.56 ft³
